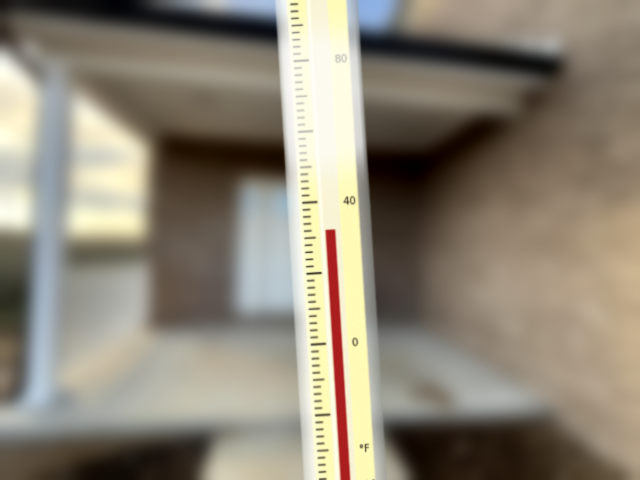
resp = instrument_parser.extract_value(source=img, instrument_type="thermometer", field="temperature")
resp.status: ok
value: 32 °F
